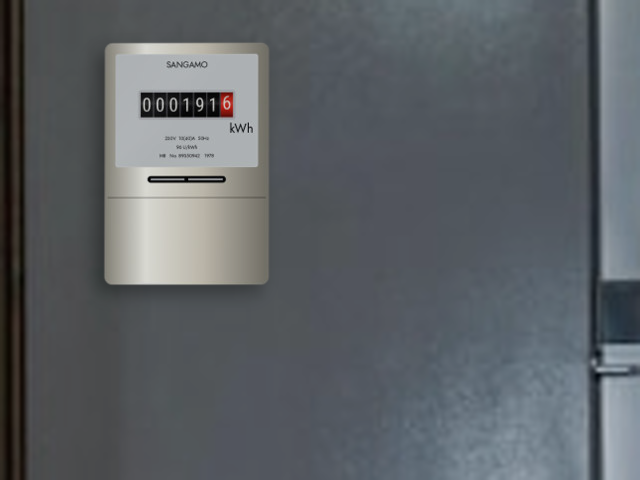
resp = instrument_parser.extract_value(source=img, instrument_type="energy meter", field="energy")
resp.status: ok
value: 191.6 kWh
